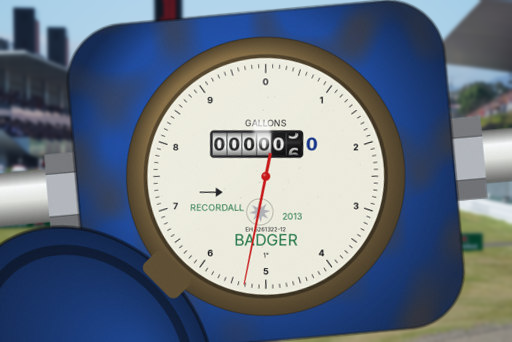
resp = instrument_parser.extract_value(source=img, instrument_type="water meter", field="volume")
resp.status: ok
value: 55.3 gal
